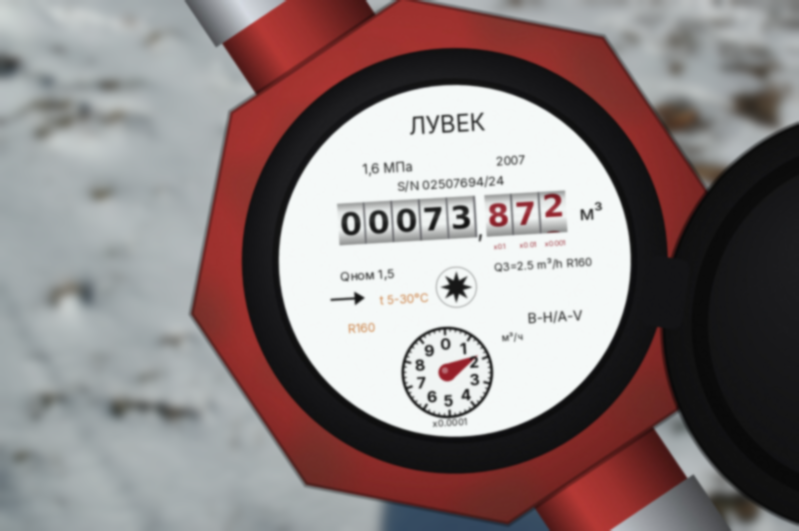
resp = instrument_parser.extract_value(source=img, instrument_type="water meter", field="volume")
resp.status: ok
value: 73.8721 m³
